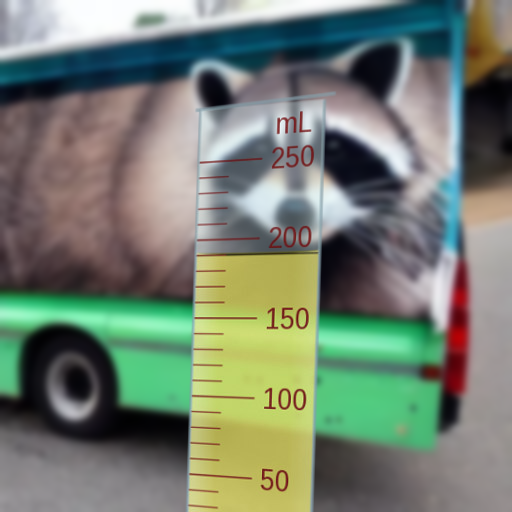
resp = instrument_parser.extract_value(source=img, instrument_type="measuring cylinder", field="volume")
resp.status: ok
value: 190 mL
